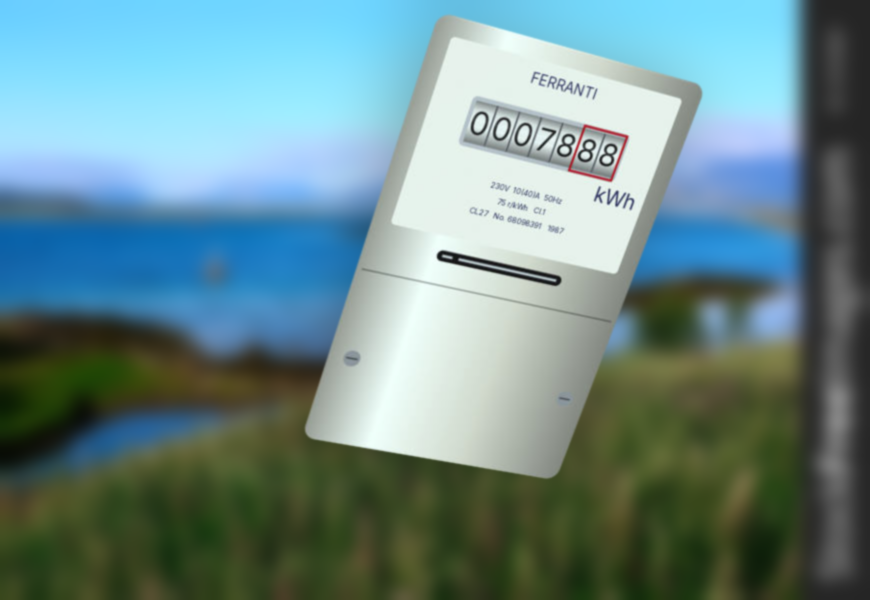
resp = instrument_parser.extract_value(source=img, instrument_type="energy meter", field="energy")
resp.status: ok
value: 78.88 kWh
